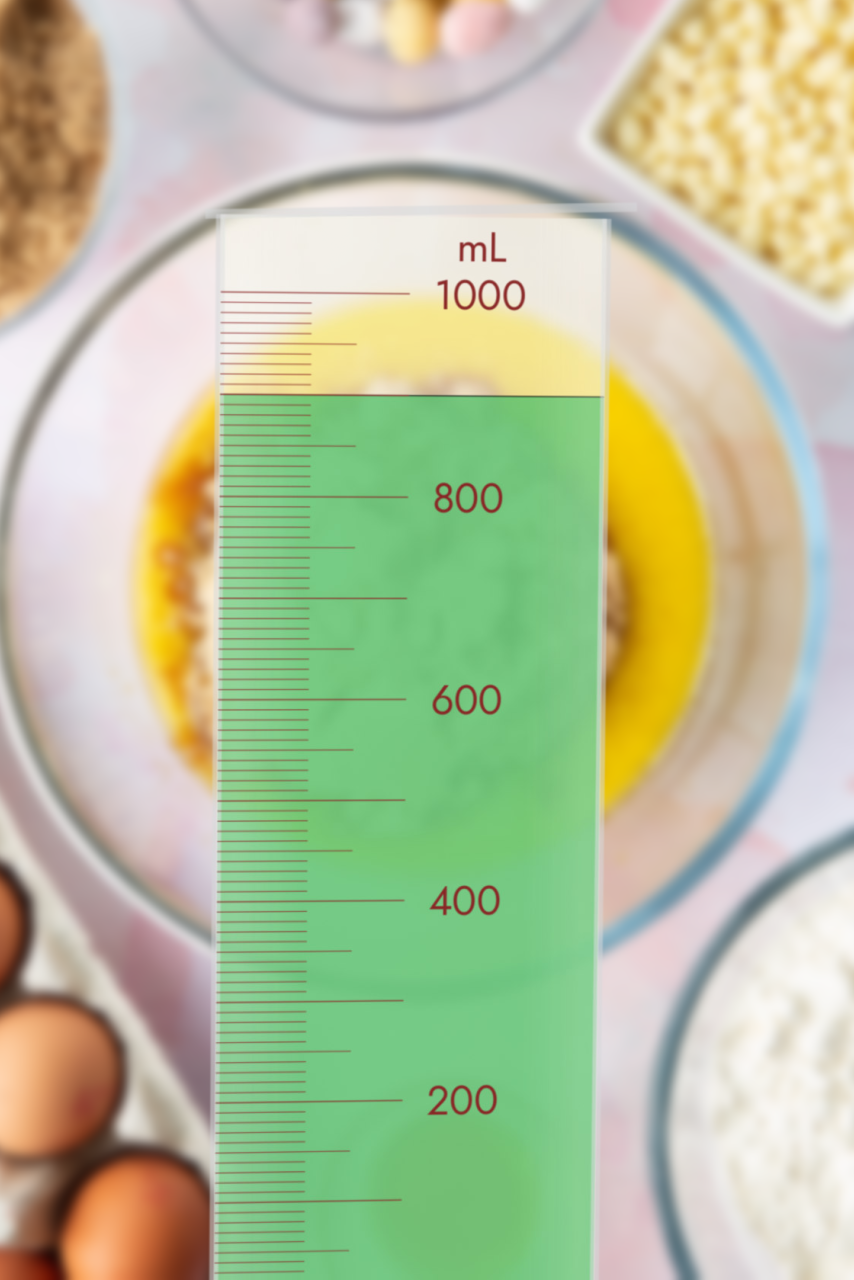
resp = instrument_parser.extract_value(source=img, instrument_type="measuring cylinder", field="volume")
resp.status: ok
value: 900 mL
